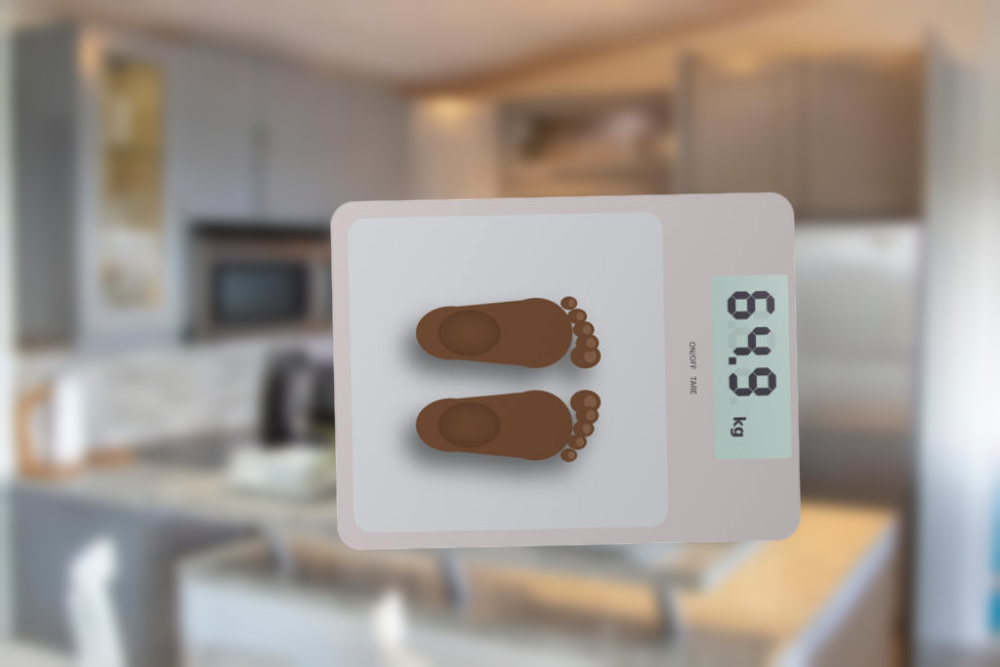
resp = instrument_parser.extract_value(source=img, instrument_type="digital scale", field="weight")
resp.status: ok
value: 64.9 kg
